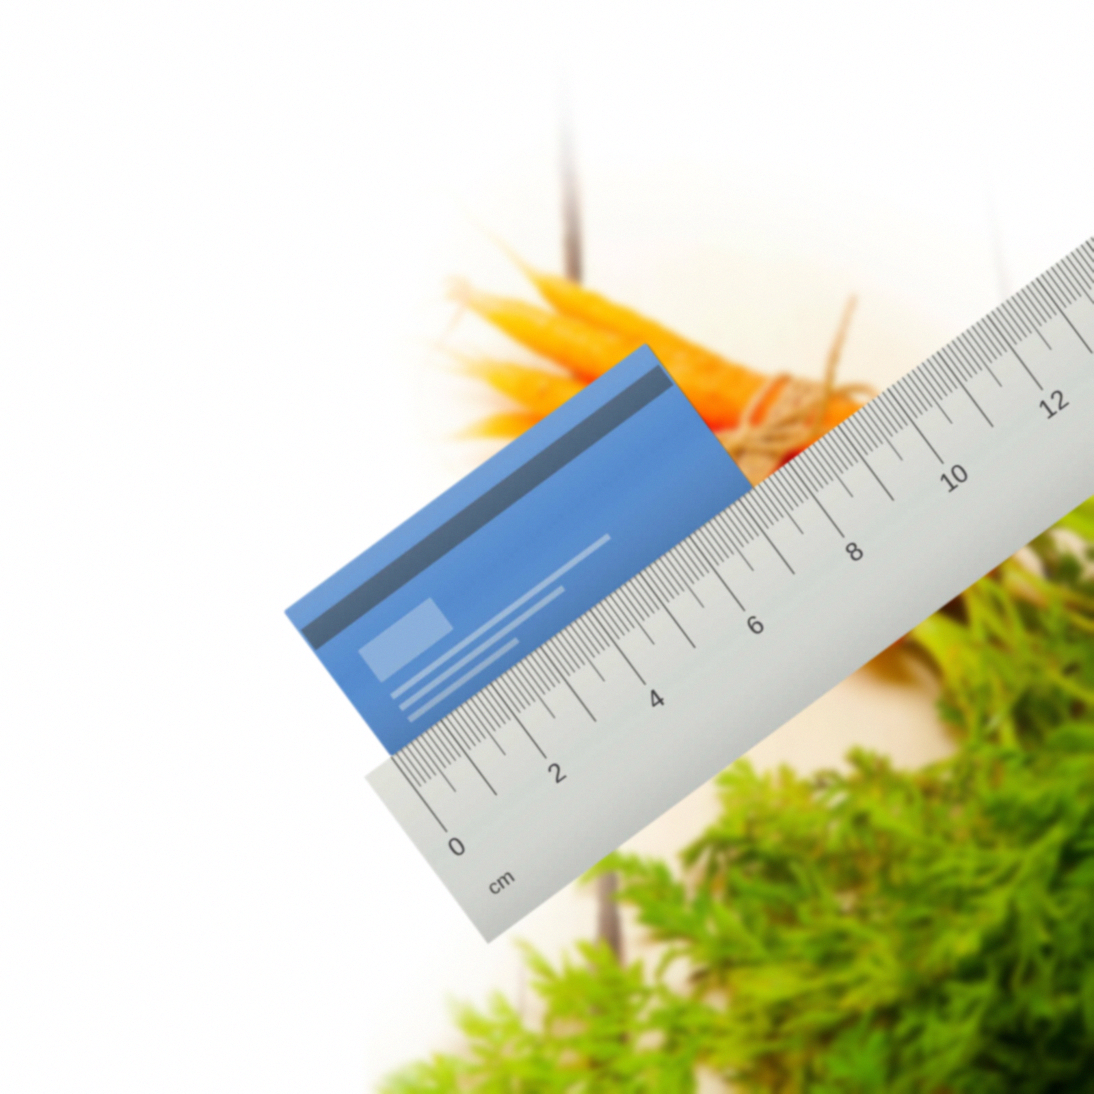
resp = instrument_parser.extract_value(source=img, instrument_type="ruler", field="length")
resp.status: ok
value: 7.3 cm
